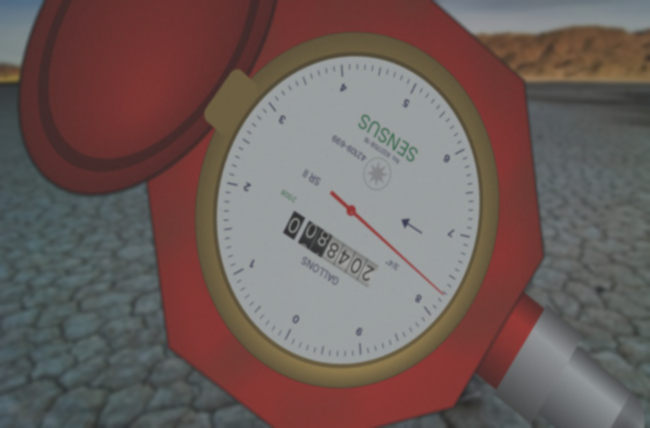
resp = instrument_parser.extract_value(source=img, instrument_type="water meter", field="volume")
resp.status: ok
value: 2048797.7 gal
